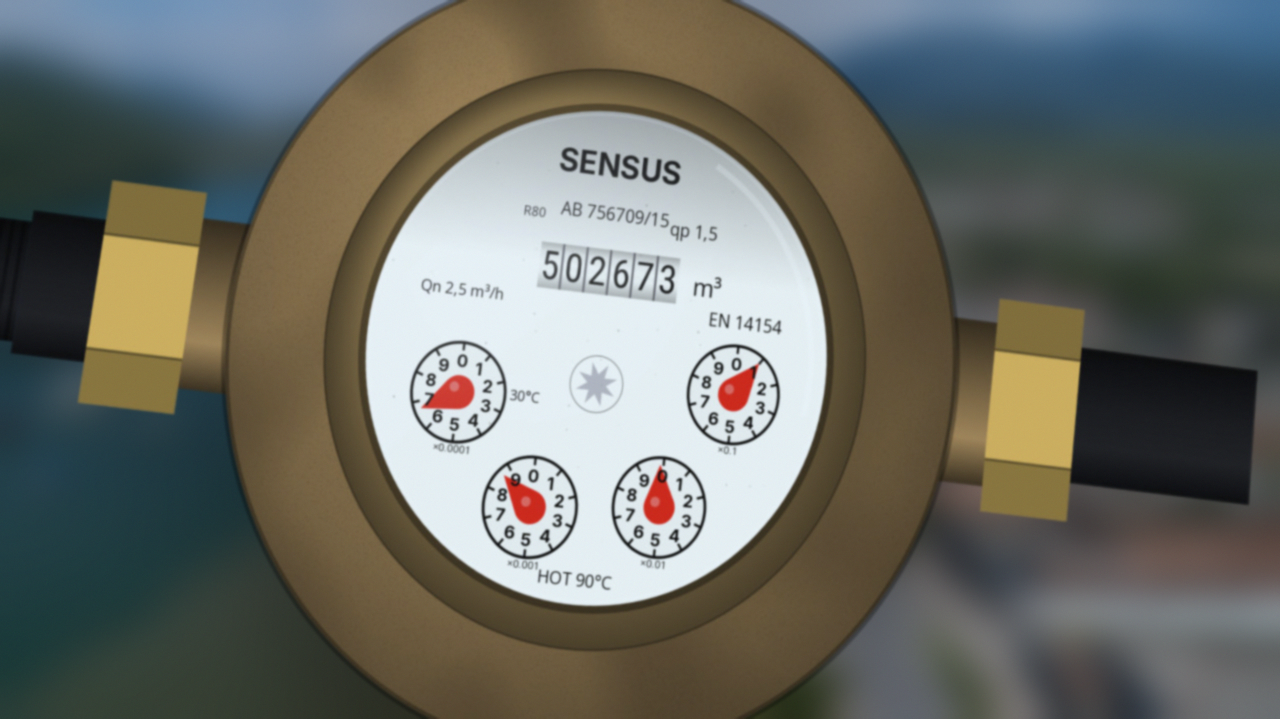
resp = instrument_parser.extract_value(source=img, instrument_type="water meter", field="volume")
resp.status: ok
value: 502673.0986 m³
